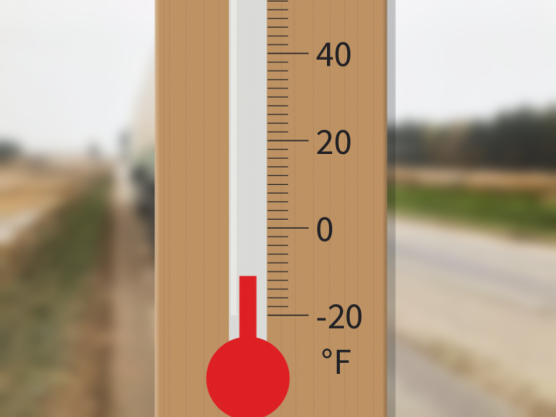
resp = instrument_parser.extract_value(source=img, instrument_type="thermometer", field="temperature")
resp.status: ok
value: -11 °F
